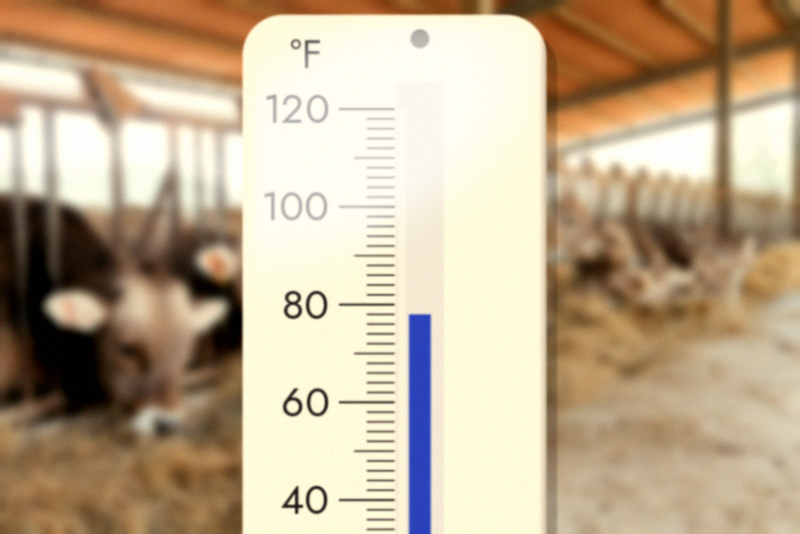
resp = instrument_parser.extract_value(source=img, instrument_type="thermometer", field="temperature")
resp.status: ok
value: 78 °F
